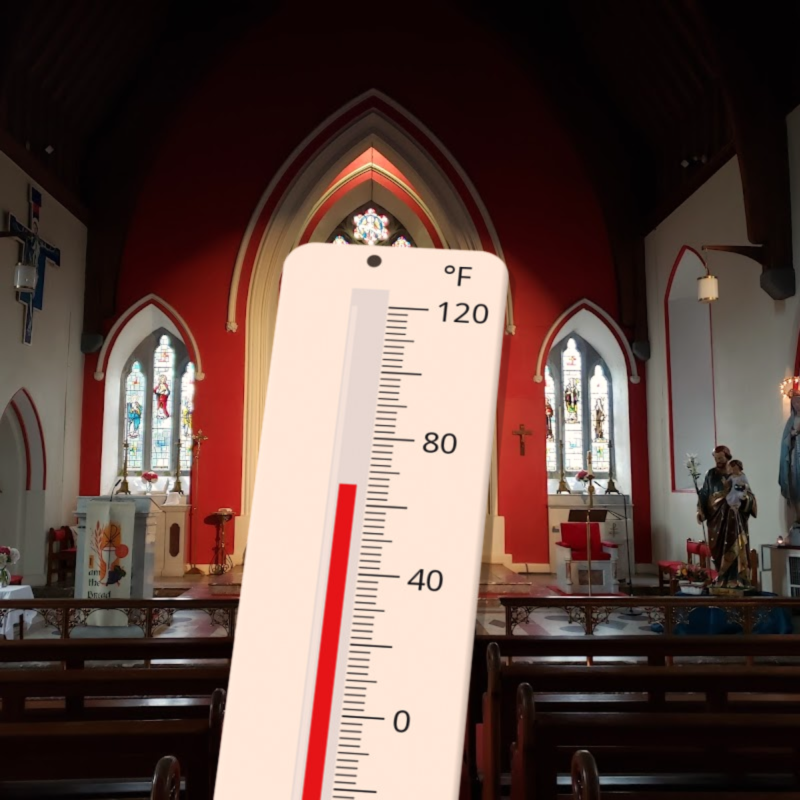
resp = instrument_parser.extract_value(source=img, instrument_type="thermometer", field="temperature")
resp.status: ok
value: 66 °F
